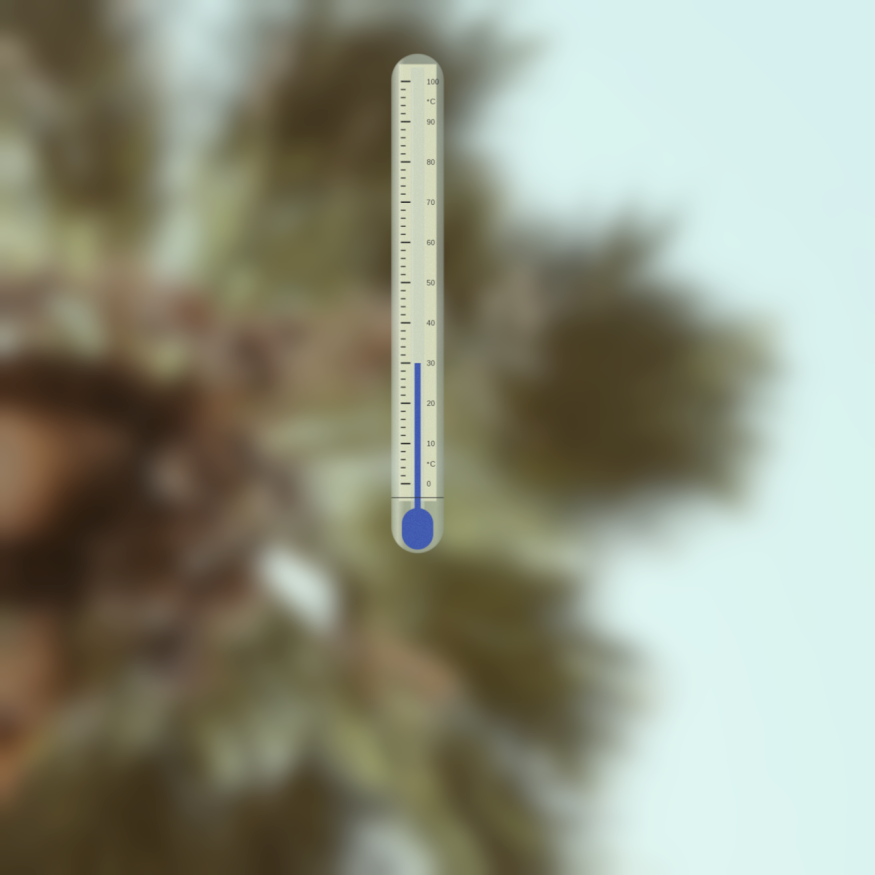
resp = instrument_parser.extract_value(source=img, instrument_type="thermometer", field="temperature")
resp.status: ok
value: 30 °C
